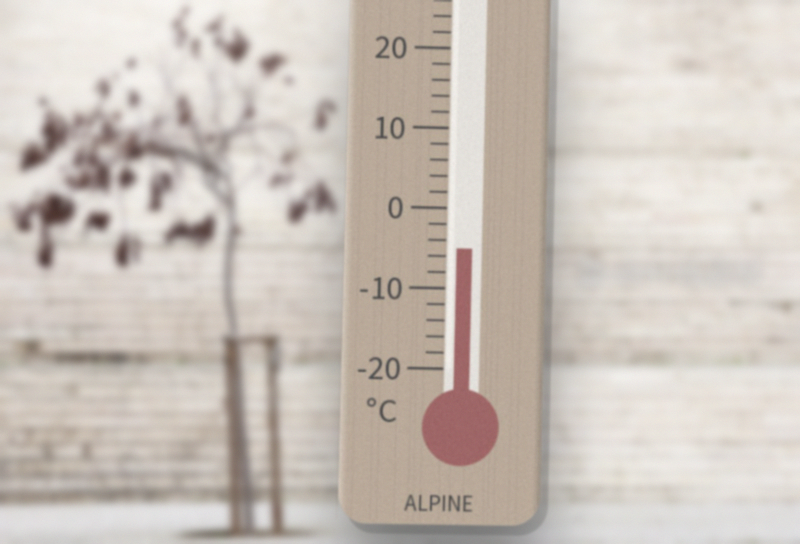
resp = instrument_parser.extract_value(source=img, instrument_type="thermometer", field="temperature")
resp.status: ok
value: -5 °C
